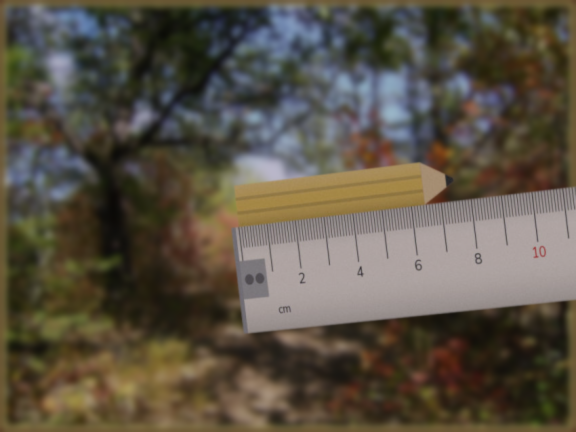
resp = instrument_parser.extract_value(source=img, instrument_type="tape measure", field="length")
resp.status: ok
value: 7.5 cm
